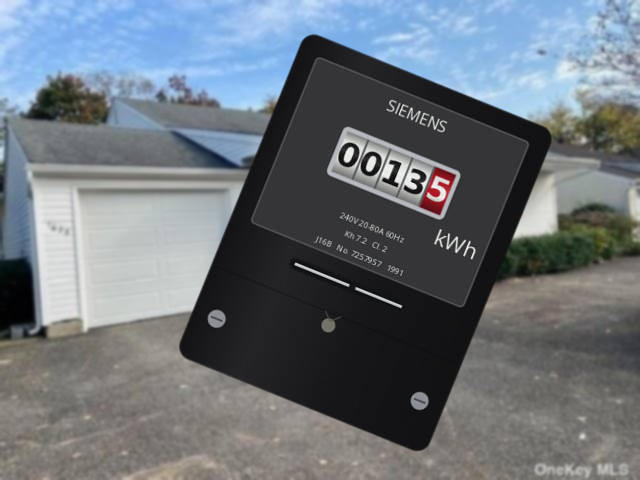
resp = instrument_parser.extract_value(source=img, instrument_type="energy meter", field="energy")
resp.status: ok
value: 13.5 kWh
